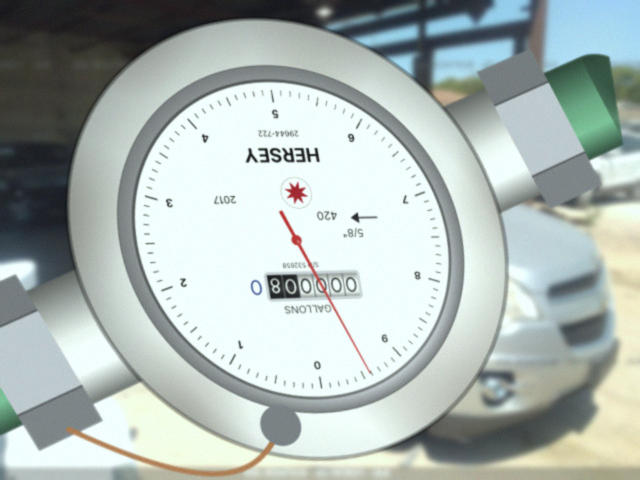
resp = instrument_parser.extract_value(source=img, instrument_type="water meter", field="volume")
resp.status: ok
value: 79.4 gal
